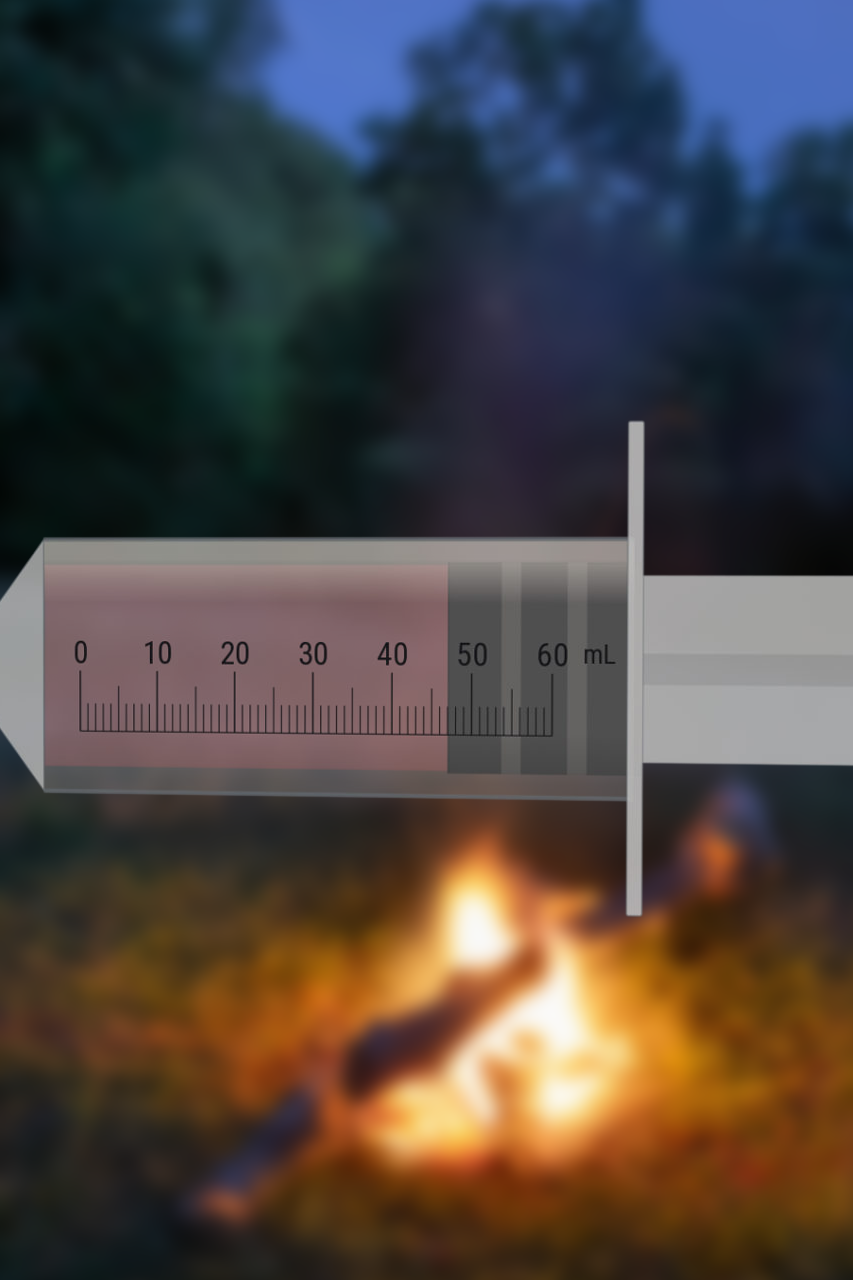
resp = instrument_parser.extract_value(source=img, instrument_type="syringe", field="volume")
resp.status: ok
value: 47 mL
